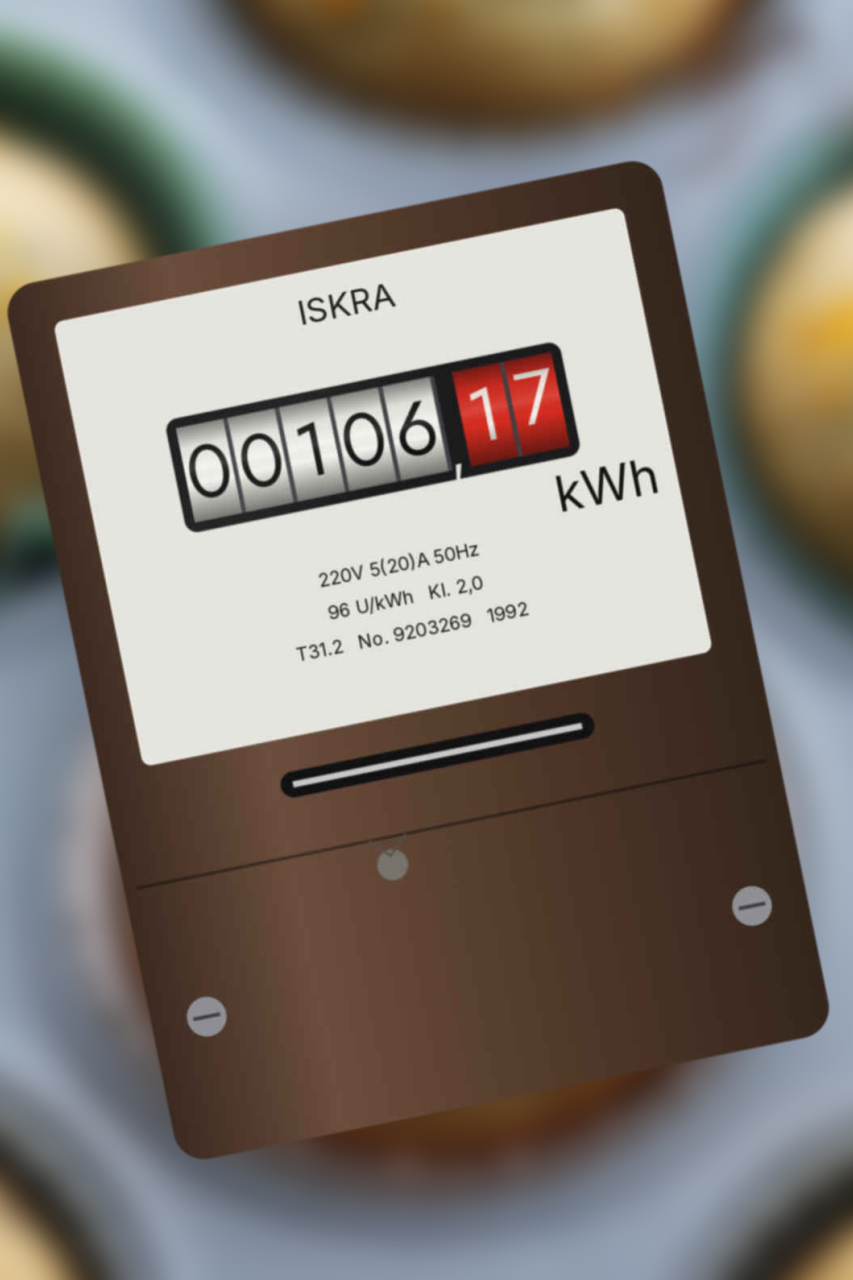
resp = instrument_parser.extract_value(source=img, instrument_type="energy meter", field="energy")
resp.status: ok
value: 106.17 kWh
